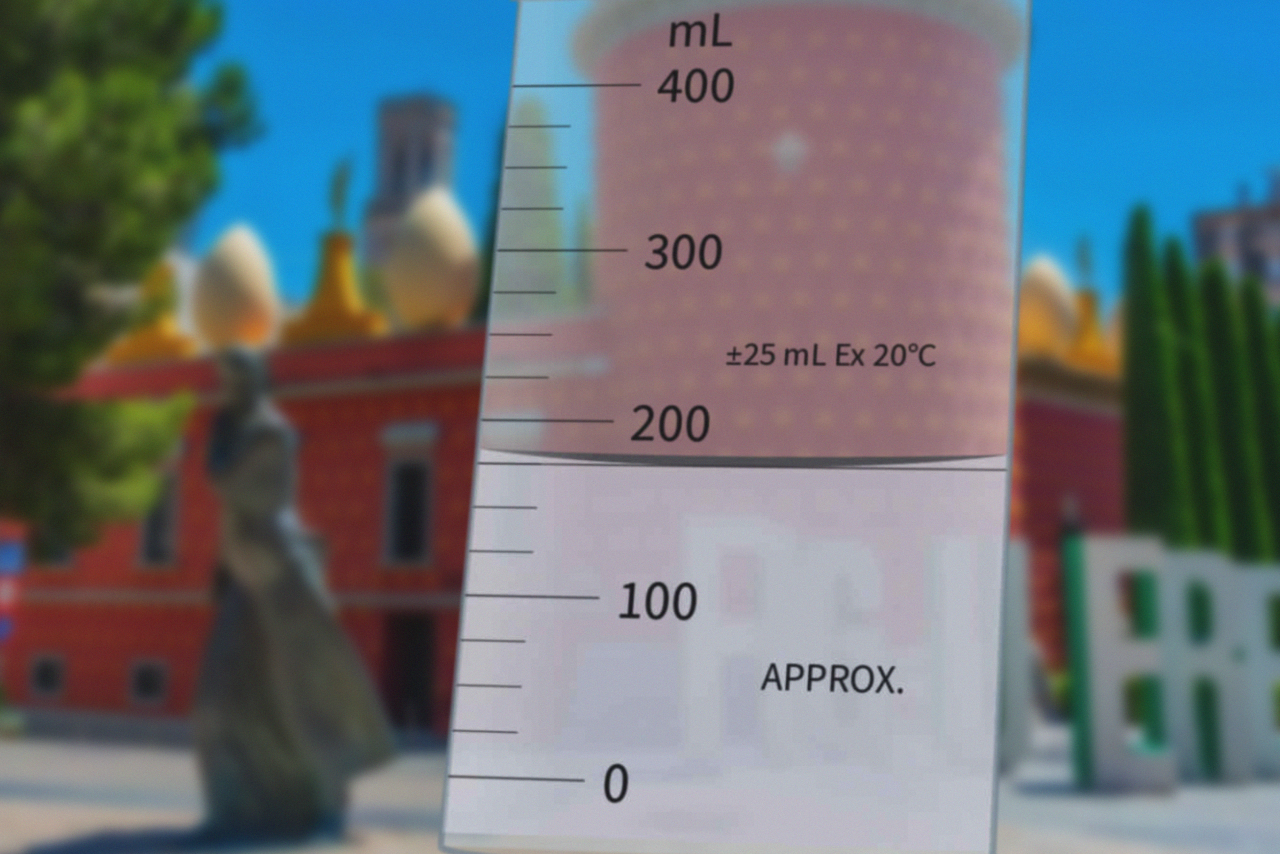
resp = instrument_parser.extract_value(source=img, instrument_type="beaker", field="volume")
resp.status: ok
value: 175 mL
